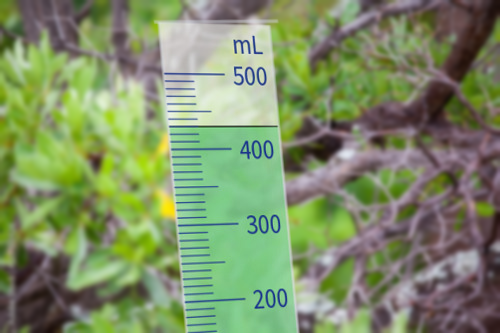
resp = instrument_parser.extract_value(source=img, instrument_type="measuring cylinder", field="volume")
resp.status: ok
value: 430 mL
